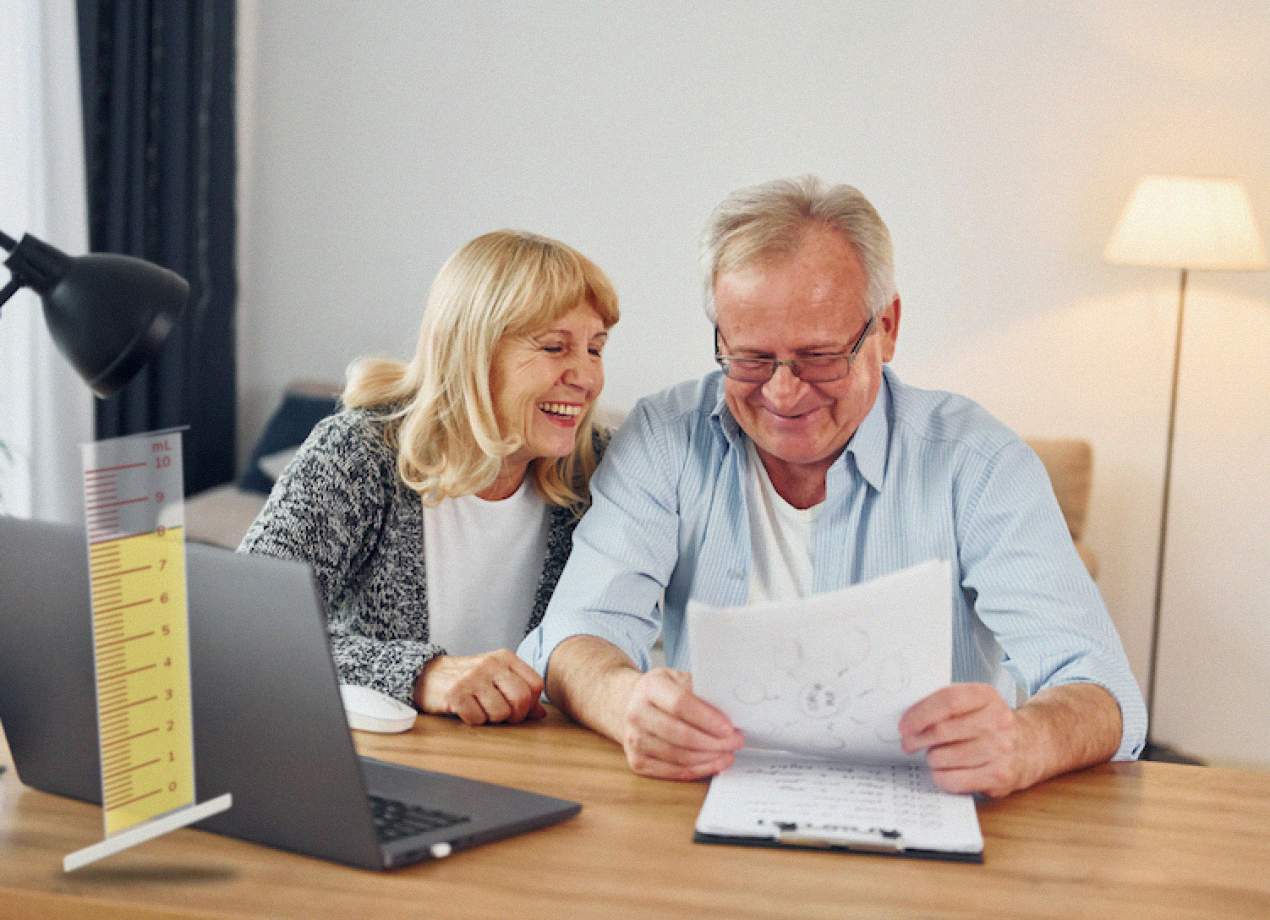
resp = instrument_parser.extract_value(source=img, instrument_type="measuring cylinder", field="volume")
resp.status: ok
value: 8 mL
